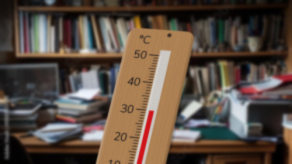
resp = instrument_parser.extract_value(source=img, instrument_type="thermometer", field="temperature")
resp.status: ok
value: 30 °C
